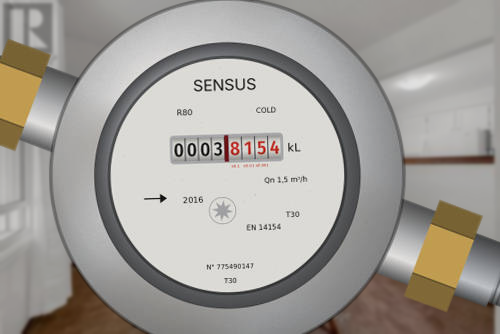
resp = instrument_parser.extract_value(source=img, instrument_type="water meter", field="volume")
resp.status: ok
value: 3.8154 kL
